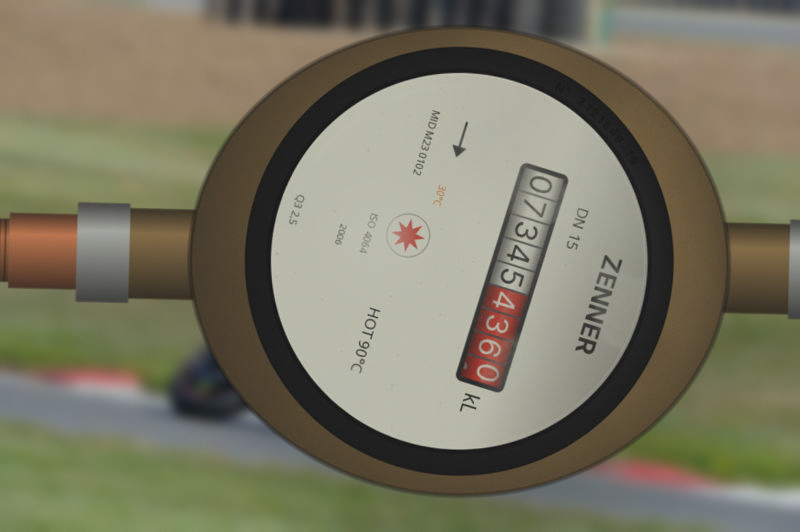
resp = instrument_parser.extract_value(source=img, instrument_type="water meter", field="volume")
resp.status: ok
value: 7345.4360 kL
